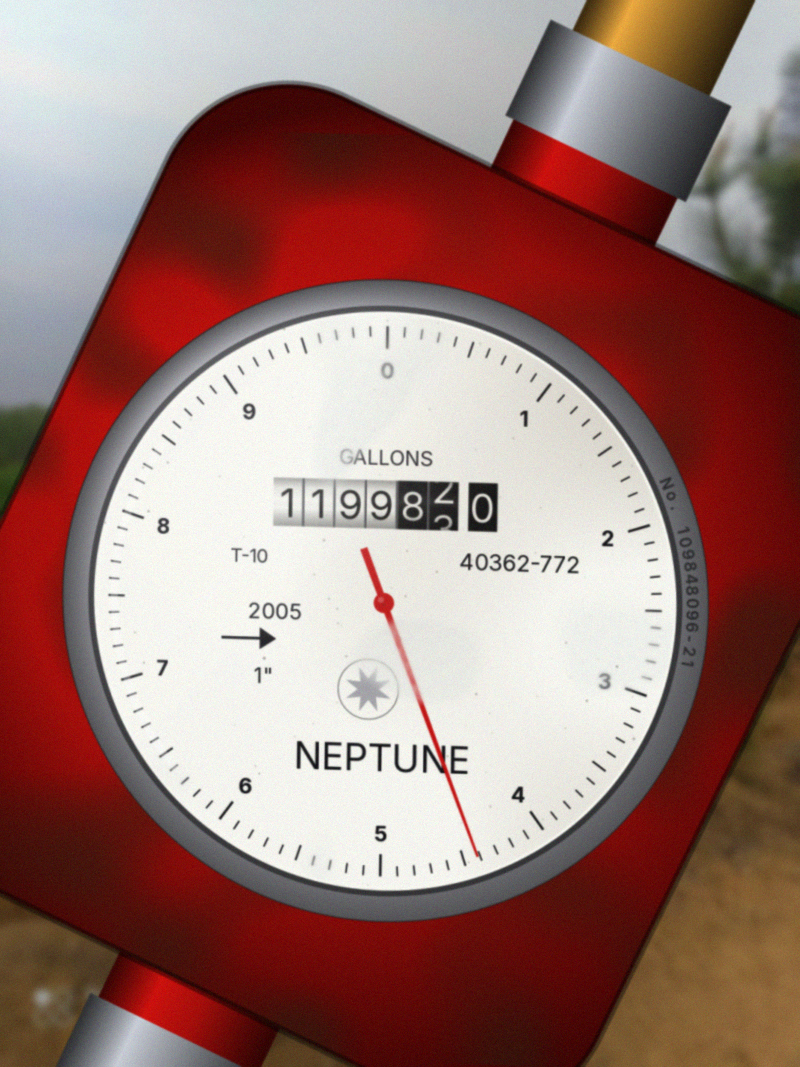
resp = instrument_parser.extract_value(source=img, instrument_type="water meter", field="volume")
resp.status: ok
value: 1199824.4 gal
